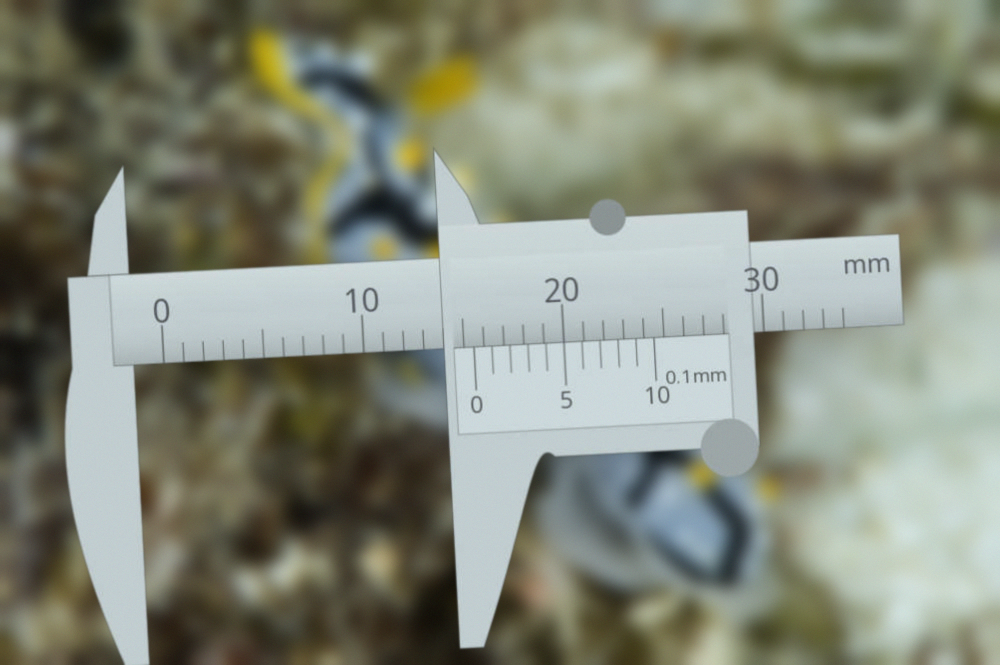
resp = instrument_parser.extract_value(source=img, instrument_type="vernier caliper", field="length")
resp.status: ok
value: 15.5 mm
